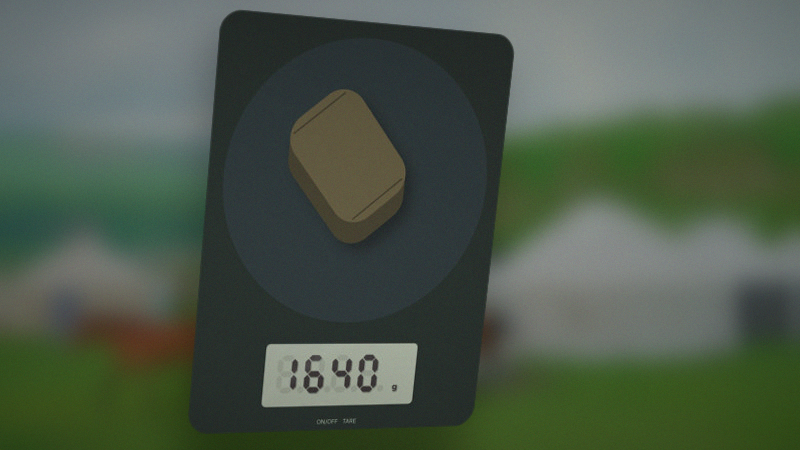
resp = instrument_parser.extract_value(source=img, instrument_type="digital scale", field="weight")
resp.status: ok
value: 1640 g
